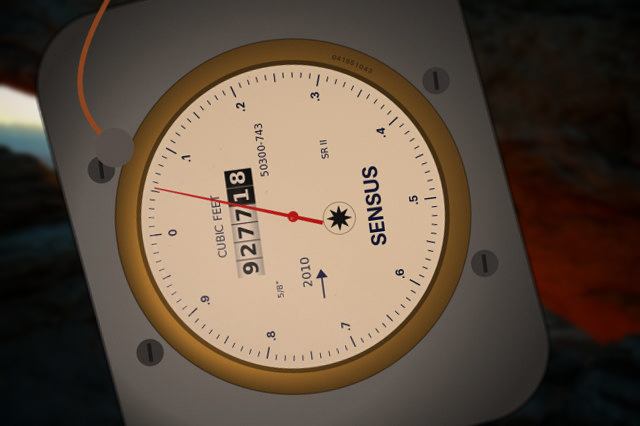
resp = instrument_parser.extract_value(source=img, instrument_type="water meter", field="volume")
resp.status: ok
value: 927718.05 ft³
